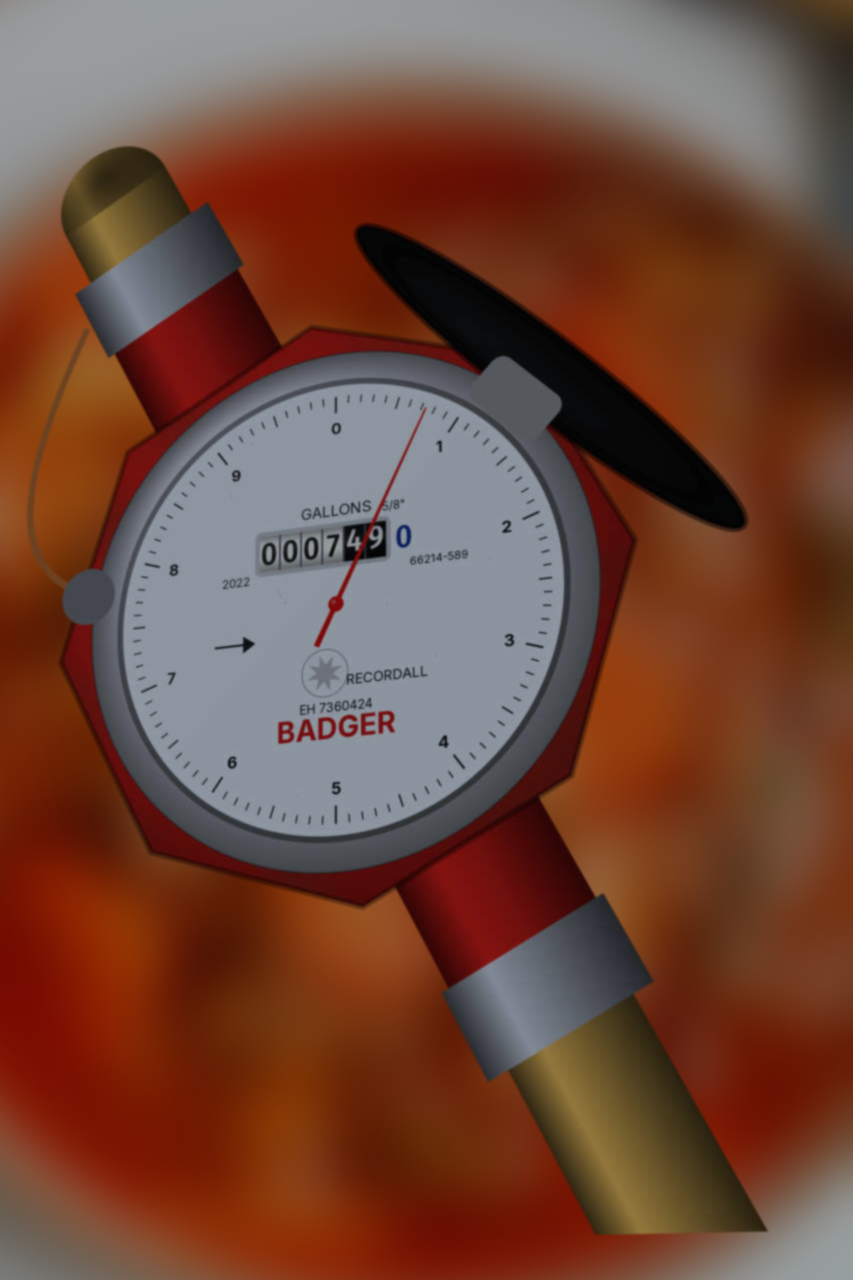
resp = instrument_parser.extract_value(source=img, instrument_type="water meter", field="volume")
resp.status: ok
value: 7490.7 gal
